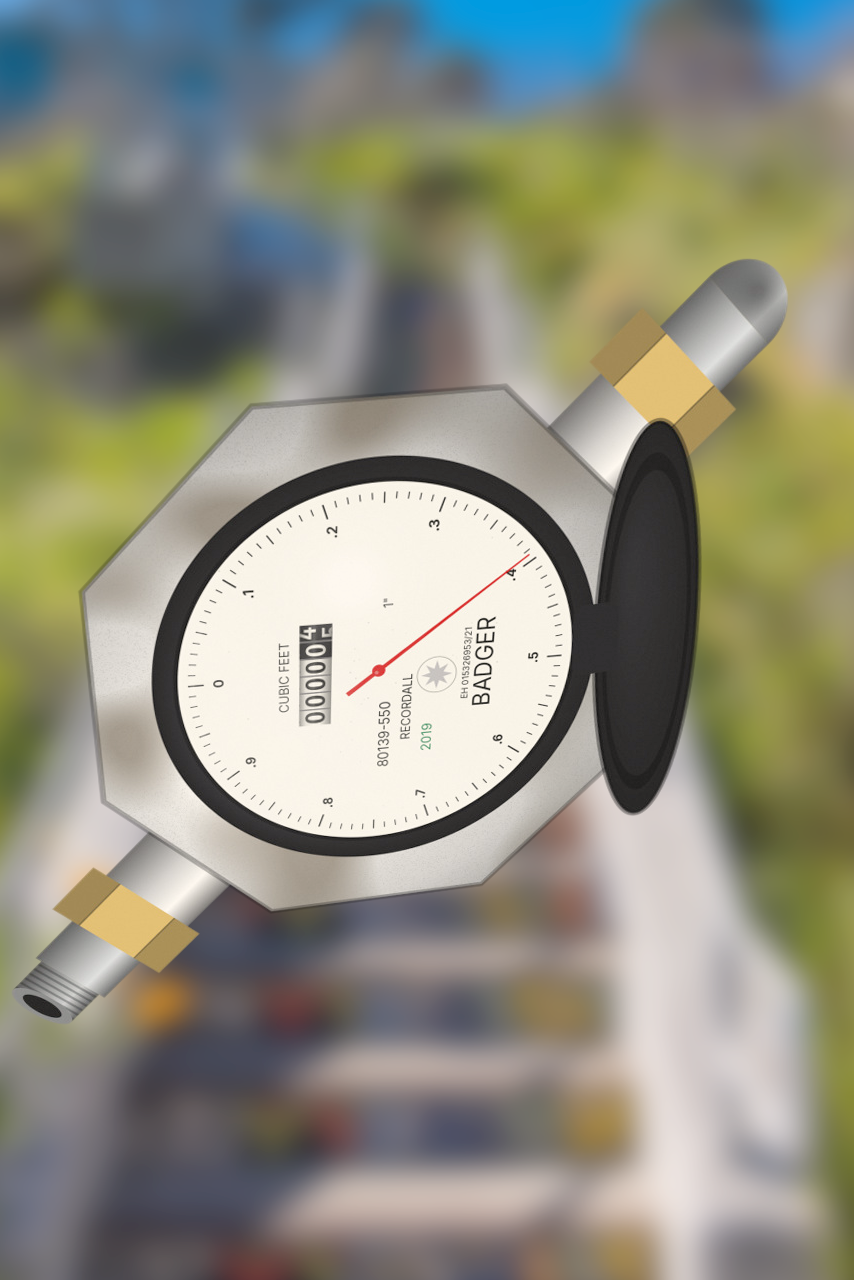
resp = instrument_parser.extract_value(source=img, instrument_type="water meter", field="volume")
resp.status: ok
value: 4.39 ft³
